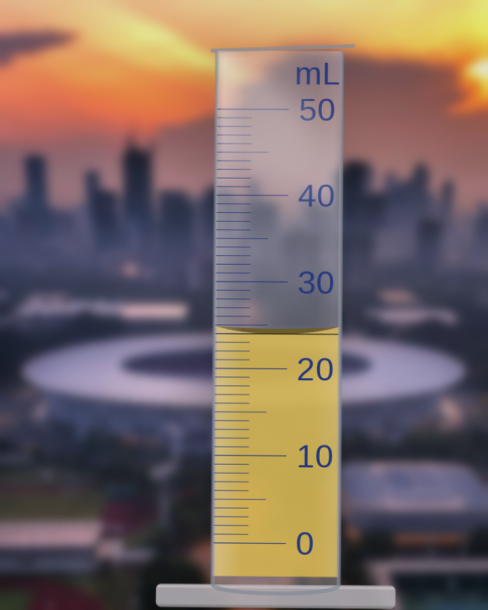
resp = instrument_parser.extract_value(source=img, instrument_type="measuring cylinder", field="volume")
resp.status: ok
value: 24 mL
